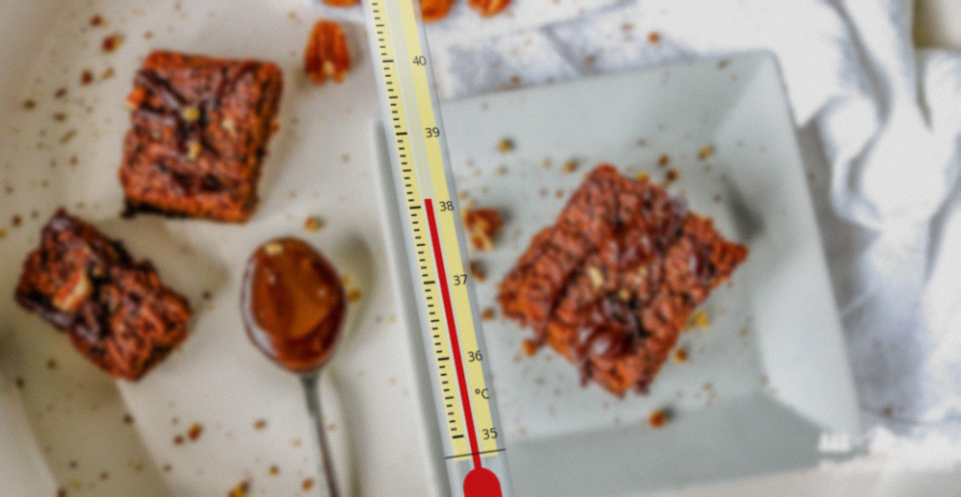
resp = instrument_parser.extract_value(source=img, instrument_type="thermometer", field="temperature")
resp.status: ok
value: 38.1 °C
